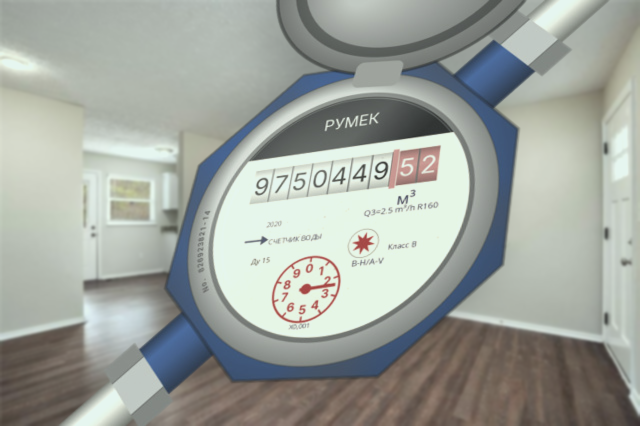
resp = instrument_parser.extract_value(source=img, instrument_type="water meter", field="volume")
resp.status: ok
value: 9750449.522 m³
